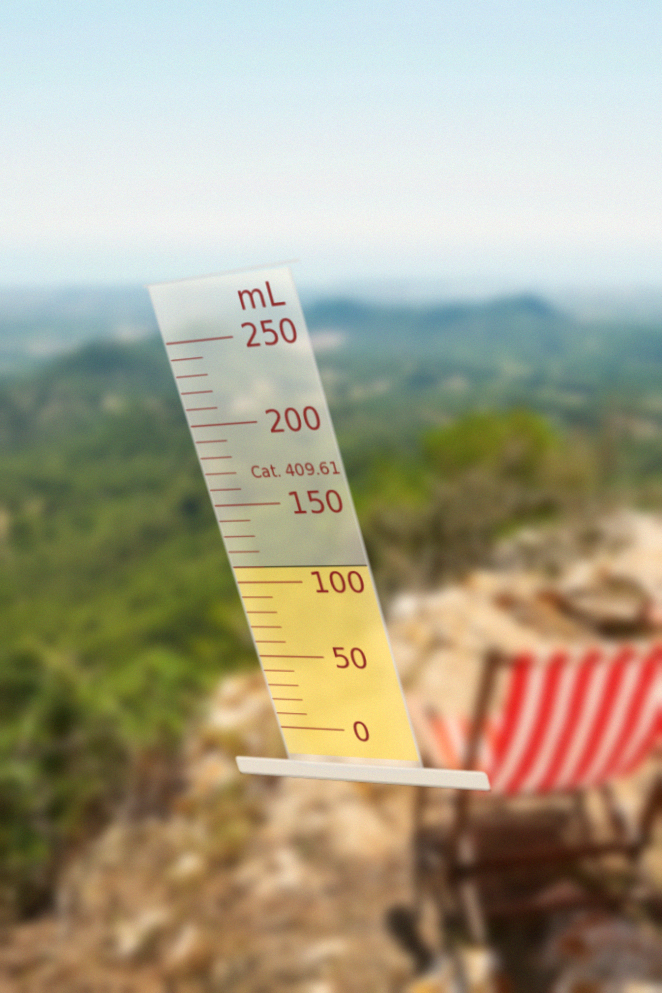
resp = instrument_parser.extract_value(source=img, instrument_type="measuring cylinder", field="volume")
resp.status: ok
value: 110 mL
